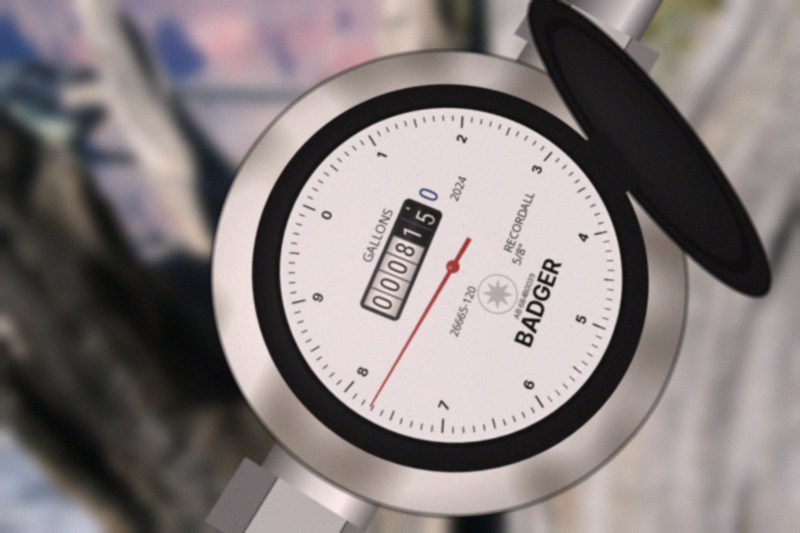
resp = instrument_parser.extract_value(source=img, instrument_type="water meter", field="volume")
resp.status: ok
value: 8147.7 gal
